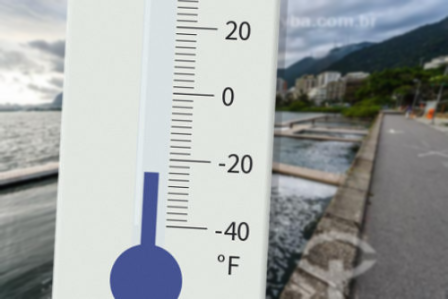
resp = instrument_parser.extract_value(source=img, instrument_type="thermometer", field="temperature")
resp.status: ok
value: -24 °F
